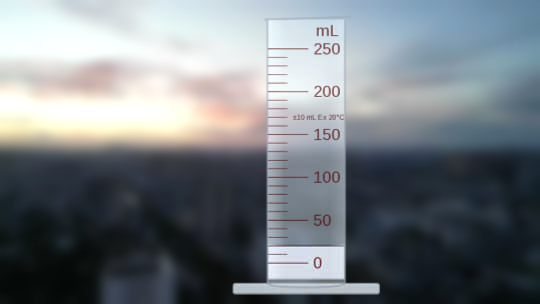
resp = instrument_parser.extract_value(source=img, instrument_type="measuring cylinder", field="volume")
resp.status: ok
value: 20 mL
